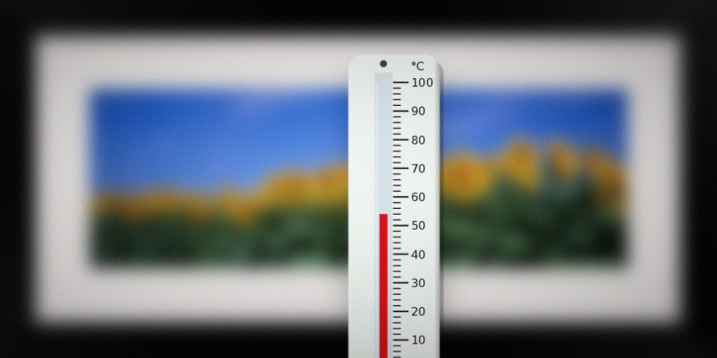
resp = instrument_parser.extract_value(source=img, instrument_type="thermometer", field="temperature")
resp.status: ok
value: 54 °C
